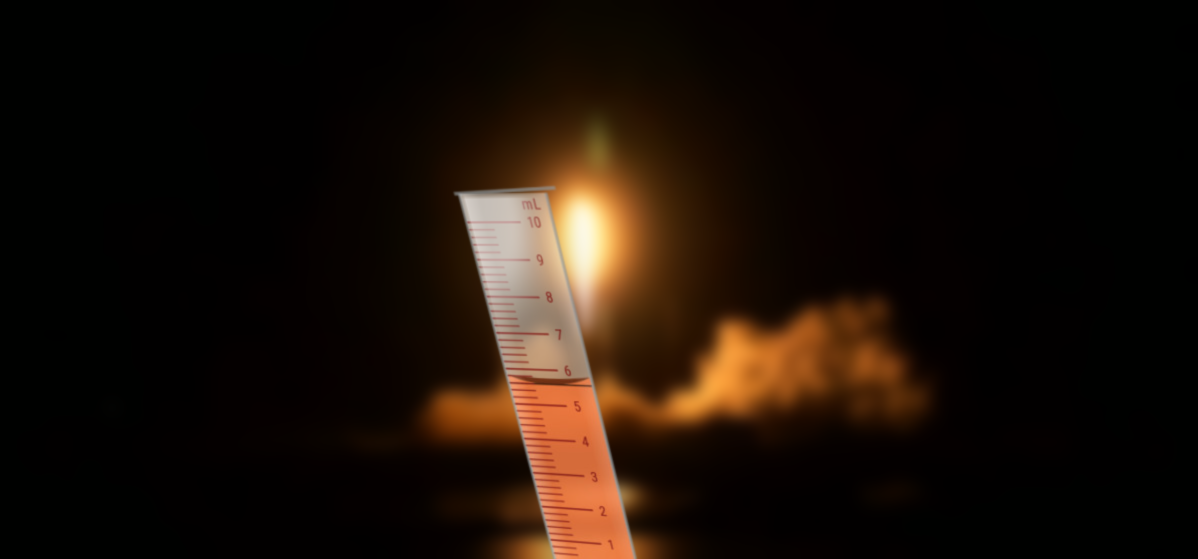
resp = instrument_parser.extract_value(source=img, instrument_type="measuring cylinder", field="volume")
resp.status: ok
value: 5.6 mL
